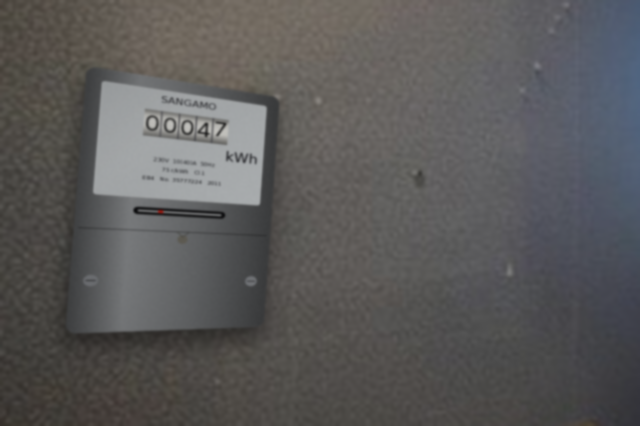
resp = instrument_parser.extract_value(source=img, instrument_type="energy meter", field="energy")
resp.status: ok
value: 47 kWh
